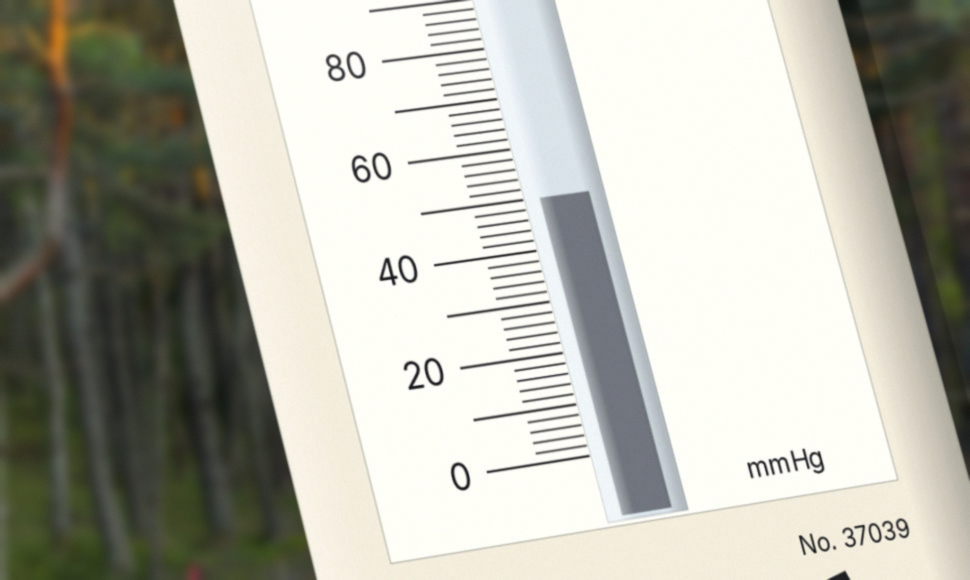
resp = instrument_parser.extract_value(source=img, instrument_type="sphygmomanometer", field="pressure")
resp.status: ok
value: 50 mmHg
